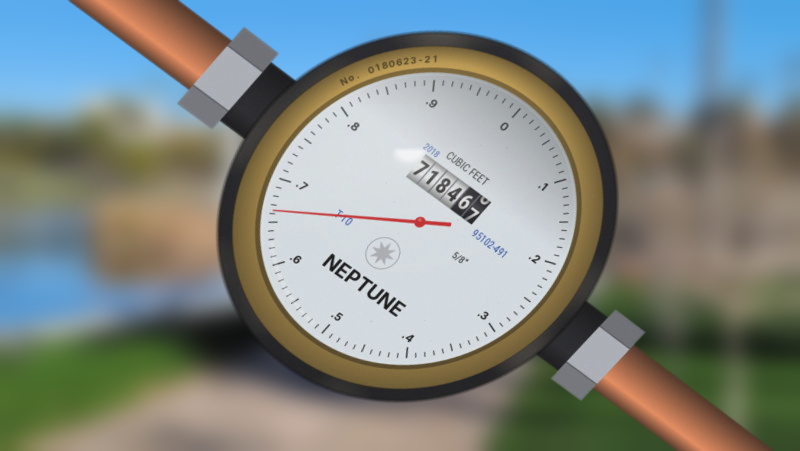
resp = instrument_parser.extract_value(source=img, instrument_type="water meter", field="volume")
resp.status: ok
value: 718466.66 ft³
